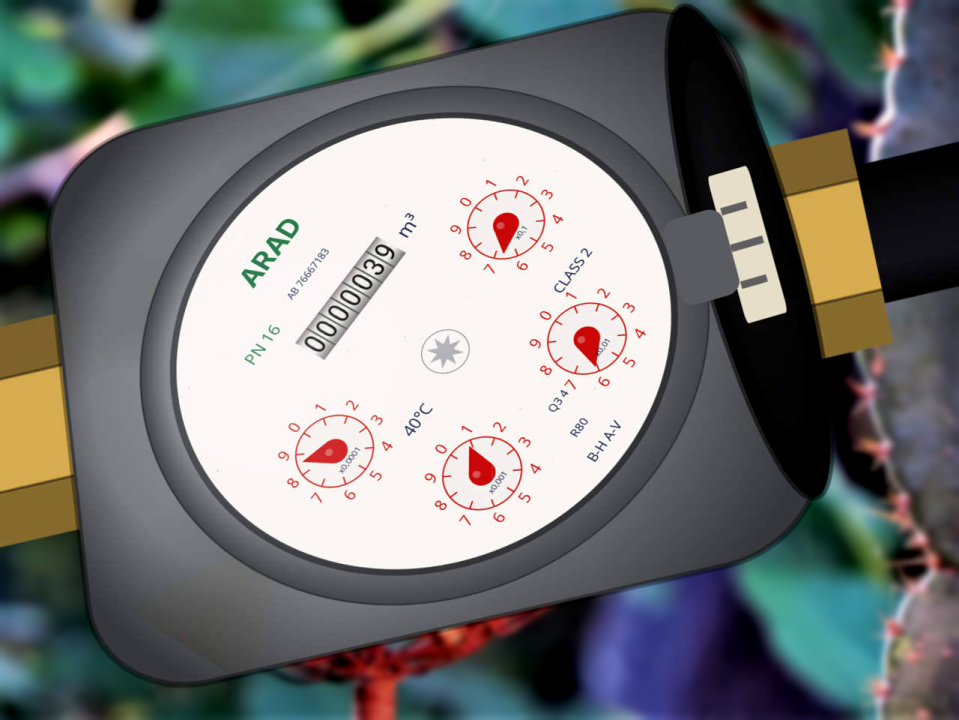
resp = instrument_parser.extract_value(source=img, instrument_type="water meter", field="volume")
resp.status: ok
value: 39.6608 m³
